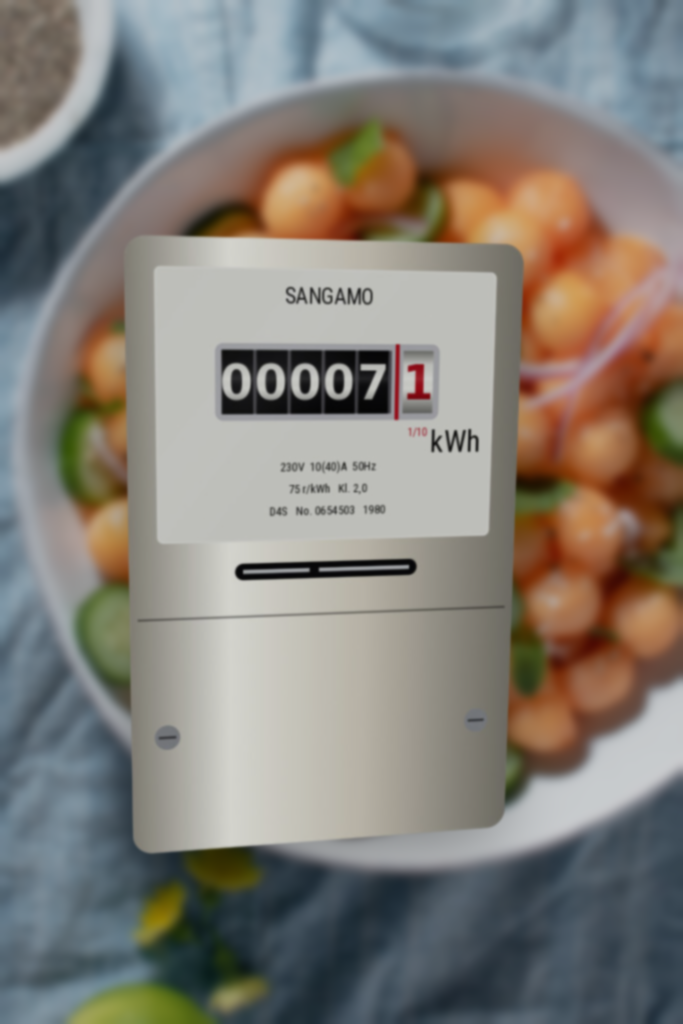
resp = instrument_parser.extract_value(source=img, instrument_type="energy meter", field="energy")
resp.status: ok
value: 7.1 kWh
